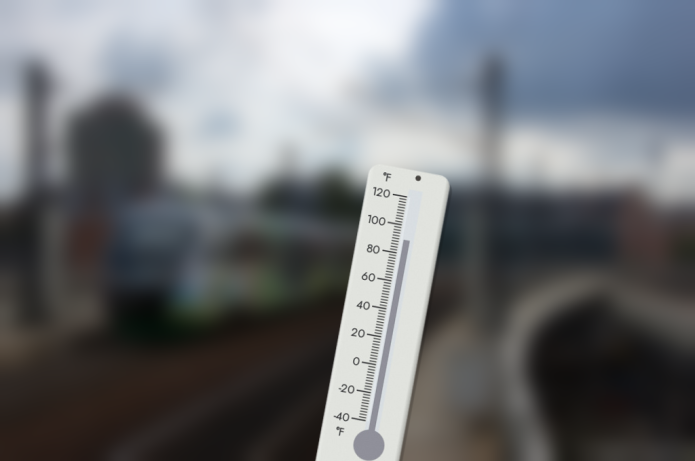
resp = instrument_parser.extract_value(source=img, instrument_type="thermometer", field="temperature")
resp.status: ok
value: 90 °F
